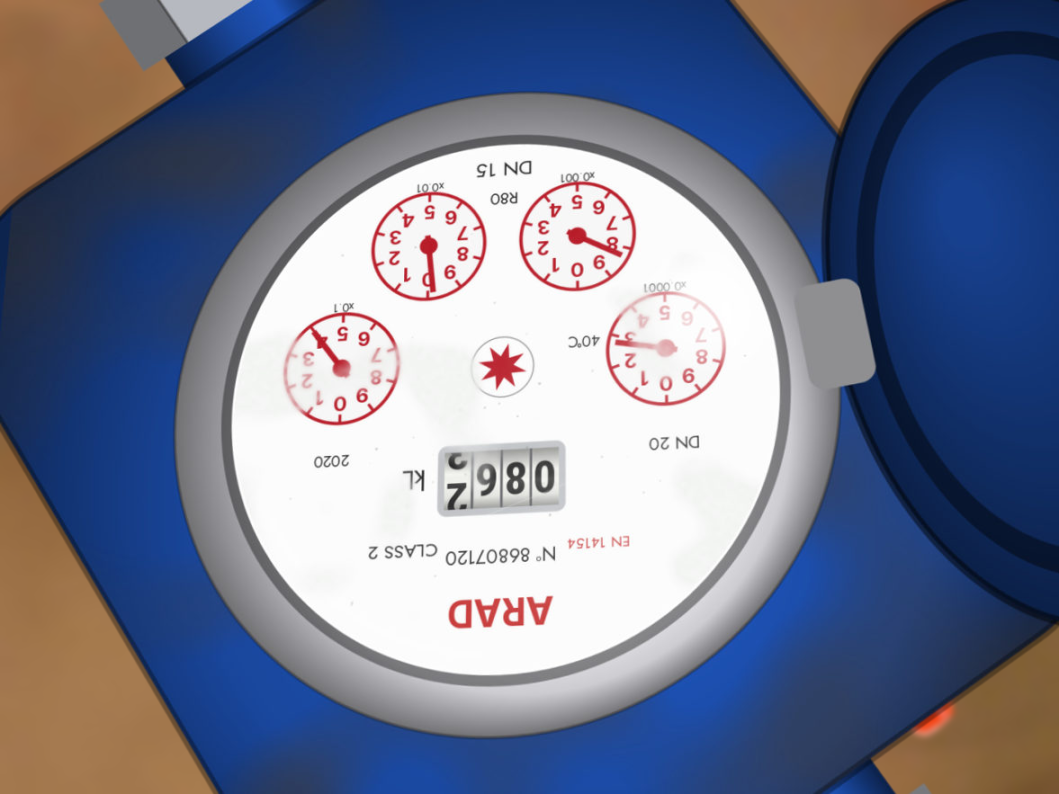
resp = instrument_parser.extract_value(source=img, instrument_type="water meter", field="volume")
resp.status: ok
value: 862.3982 kL
